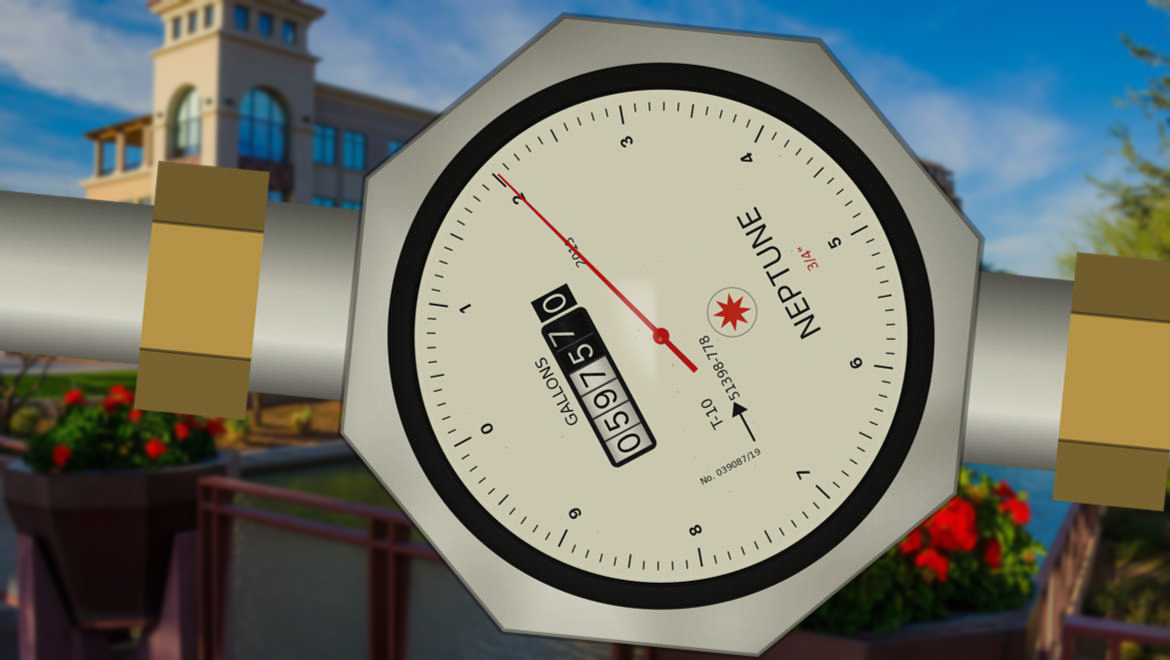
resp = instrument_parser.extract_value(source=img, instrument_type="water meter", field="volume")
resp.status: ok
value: 597572.0 gal
